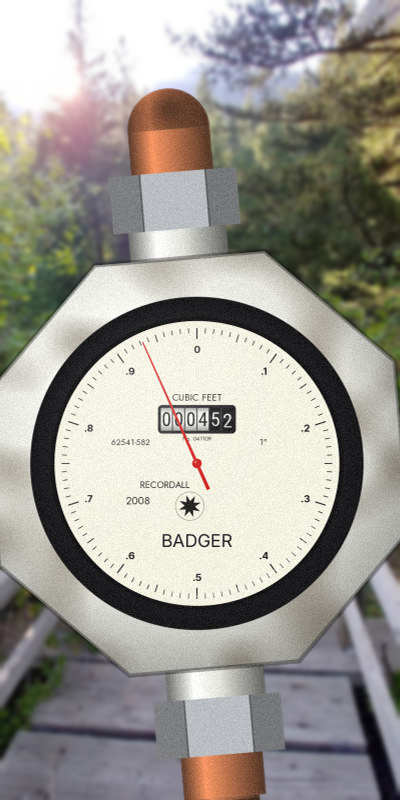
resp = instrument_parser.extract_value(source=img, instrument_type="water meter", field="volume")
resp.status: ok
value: 451.93 ft³
